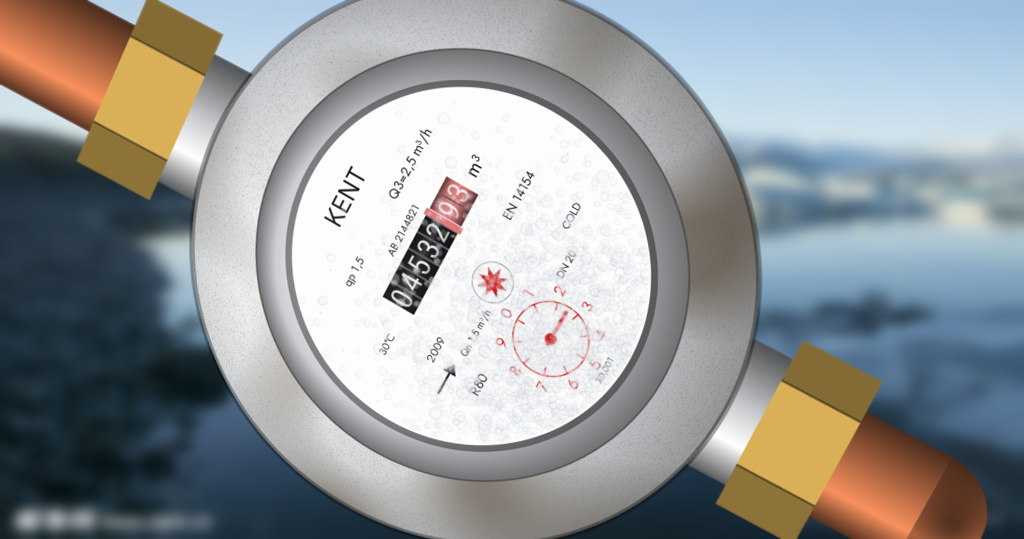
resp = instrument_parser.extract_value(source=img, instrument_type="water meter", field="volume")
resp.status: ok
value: 4532.932 m³
